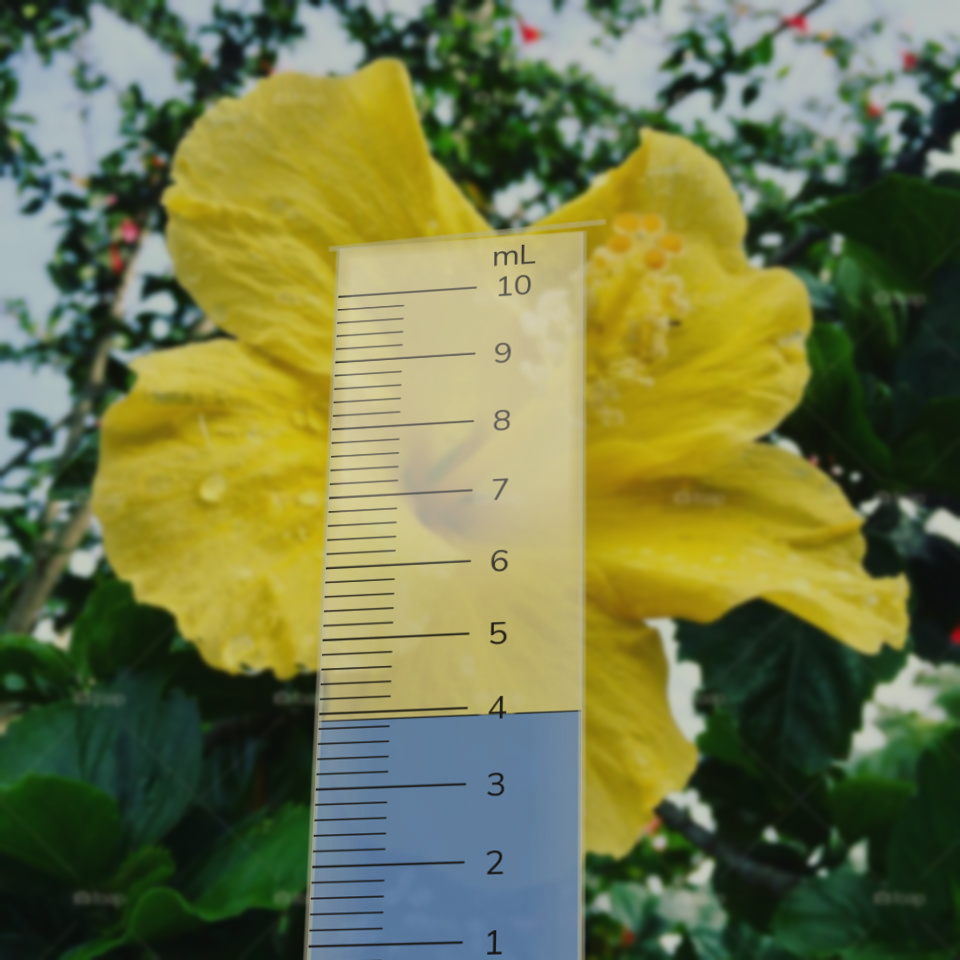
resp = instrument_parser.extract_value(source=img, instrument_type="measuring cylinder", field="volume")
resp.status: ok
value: 3.9 mL
